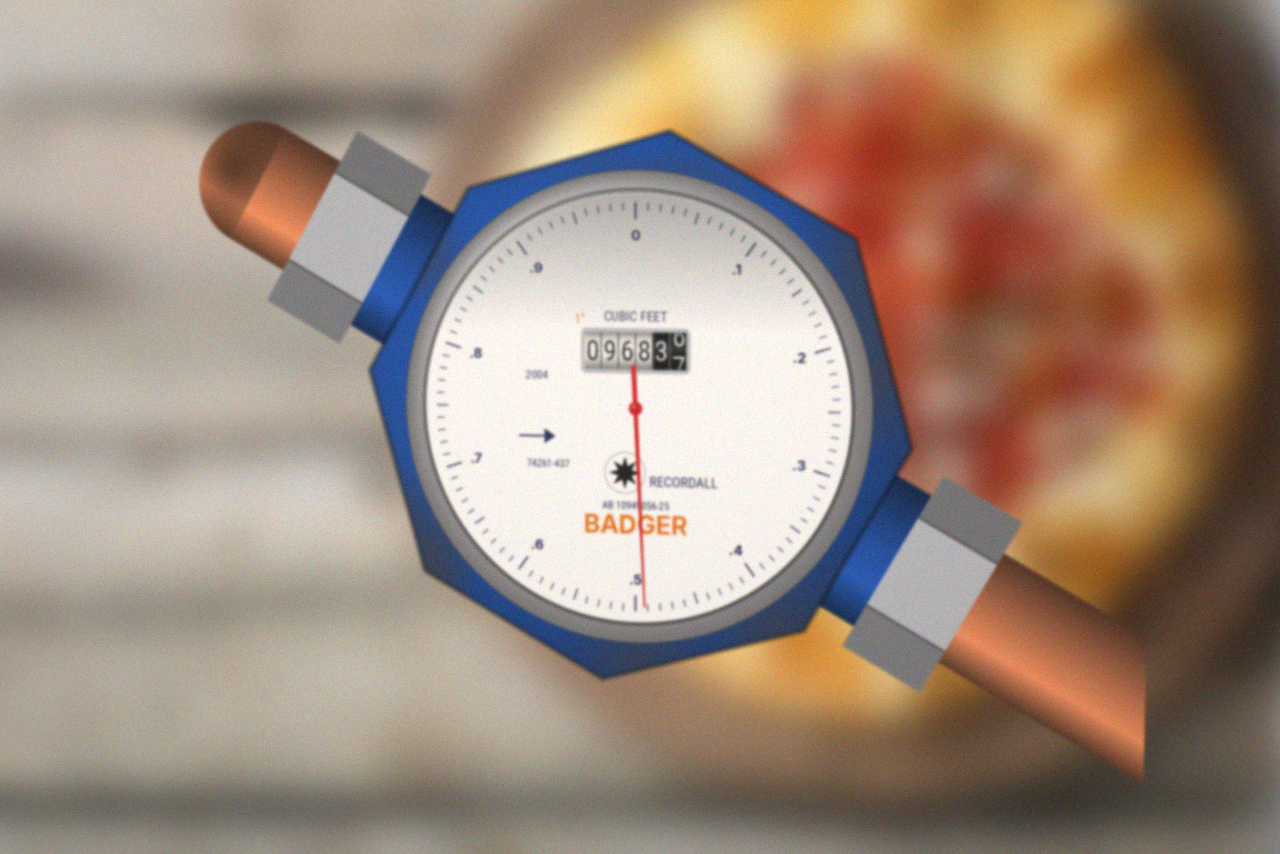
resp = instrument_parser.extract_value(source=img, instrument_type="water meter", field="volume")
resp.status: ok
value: 96836.49 ft³
